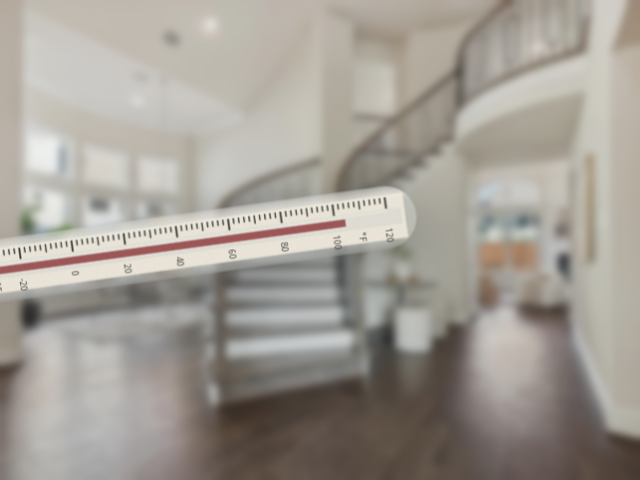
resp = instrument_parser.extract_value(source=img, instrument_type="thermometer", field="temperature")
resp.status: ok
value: 104 °F
